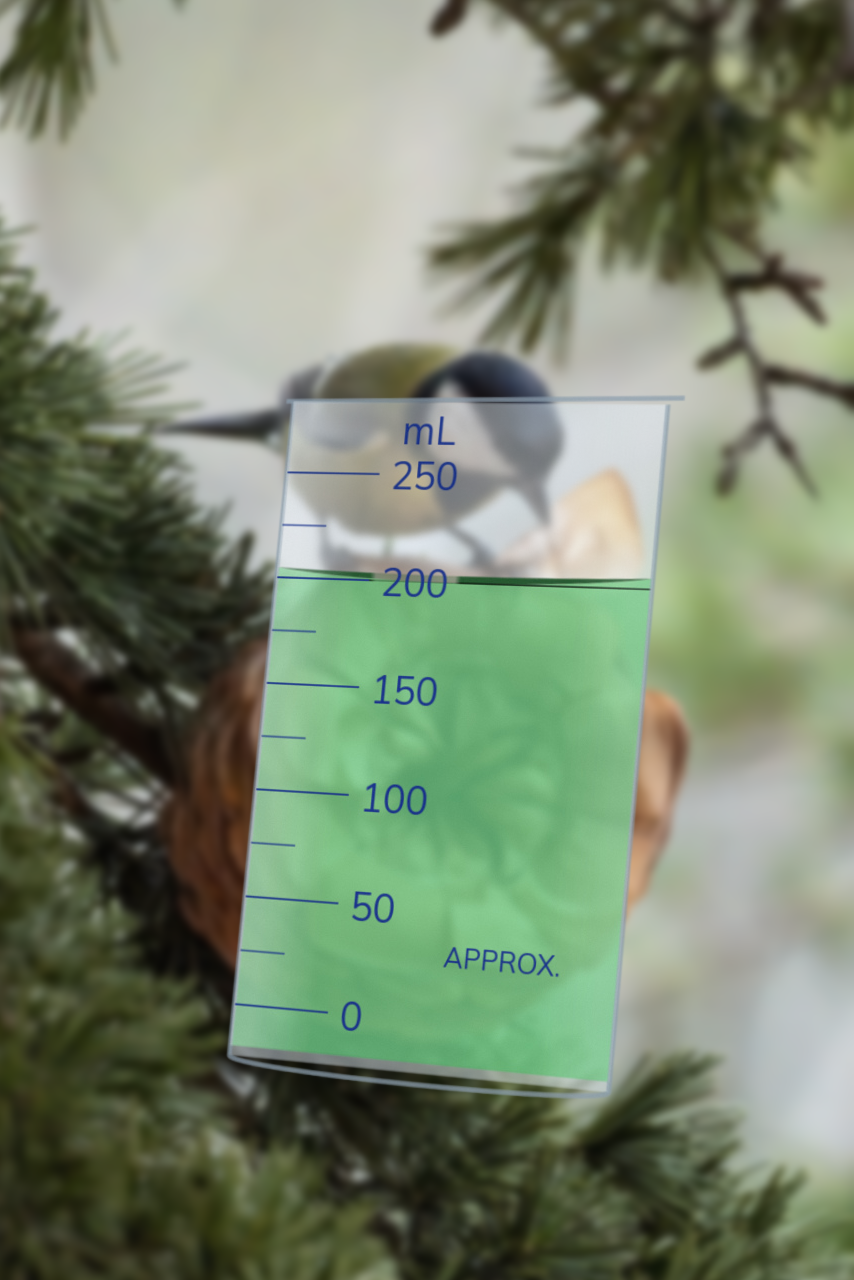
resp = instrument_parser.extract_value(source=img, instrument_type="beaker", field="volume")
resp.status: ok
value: 200 mL
